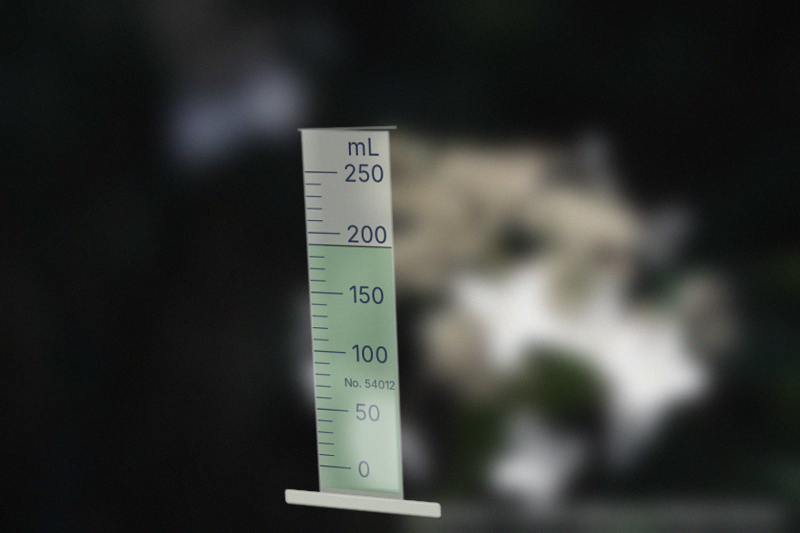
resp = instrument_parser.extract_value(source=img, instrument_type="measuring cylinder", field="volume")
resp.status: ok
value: 190 mL
